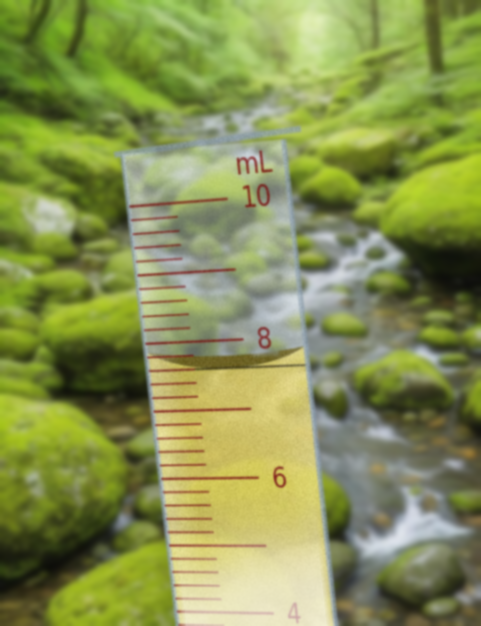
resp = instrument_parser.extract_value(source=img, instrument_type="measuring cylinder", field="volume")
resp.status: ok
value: 7.6 mL
